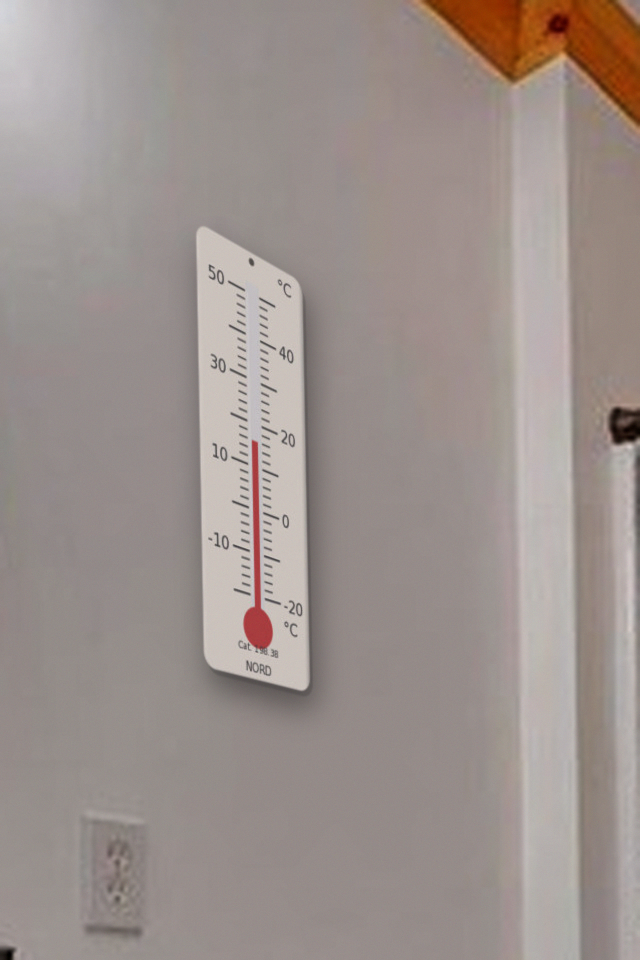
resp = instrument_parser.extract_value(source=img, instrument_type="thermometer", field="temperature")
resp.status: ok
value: 16 °C
